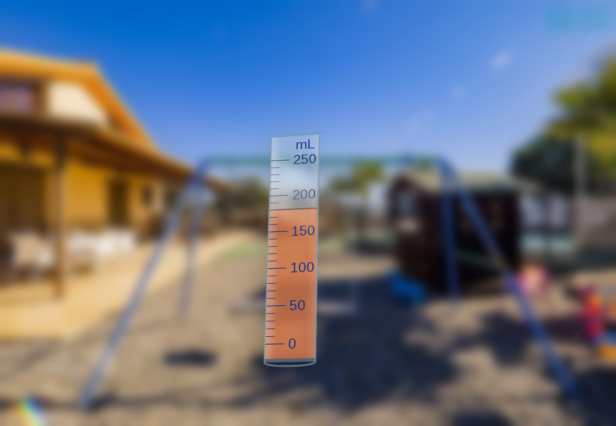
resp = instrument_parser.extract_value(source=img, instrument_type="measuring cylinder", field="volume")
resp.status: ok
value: 180 mL
